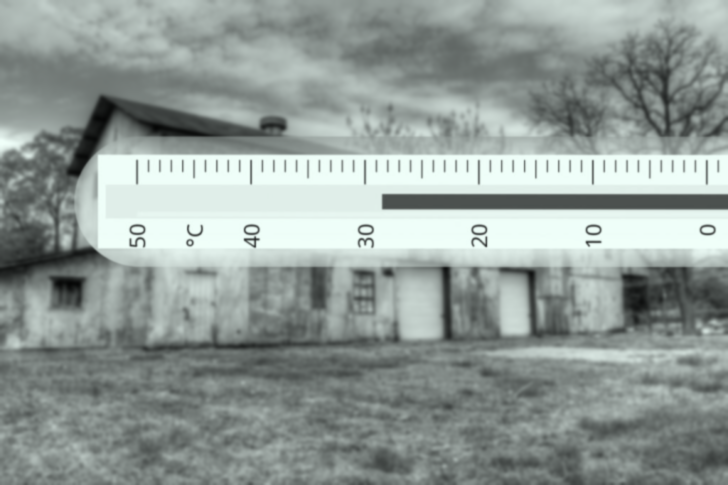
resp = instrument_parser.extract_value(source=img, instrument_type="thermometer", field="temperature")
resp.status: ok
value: 28.5 °C
